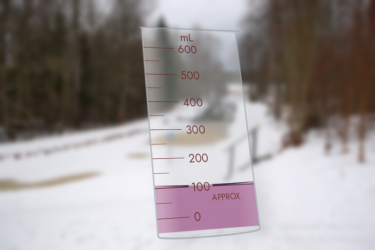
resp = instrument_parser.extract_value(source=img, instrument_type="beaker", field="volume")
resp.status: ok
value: 100 mL
